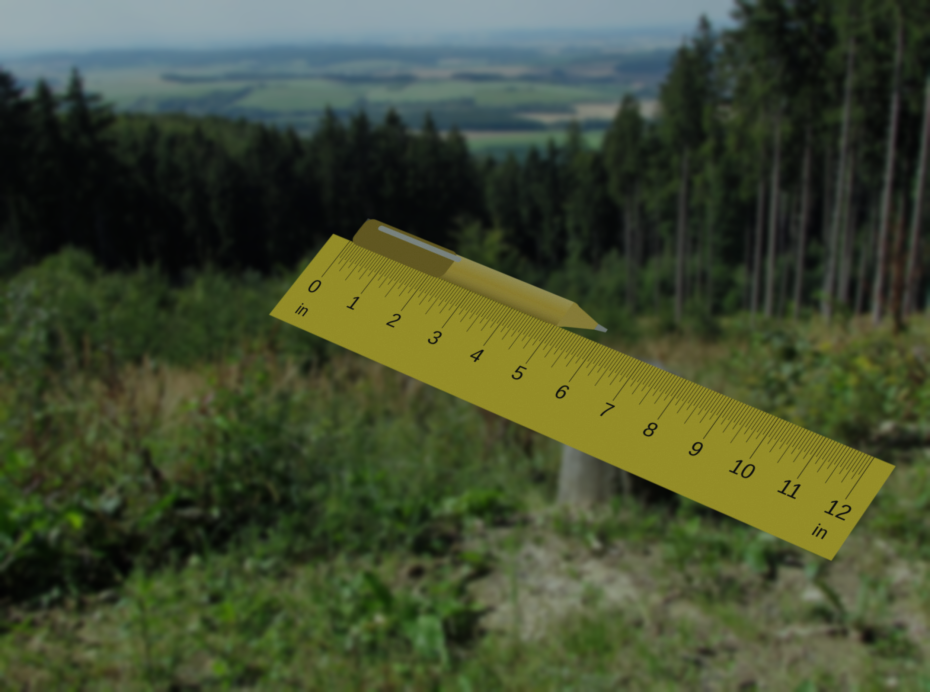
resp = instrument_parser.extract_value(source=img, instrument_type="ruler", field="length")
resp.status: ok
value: 6 in
